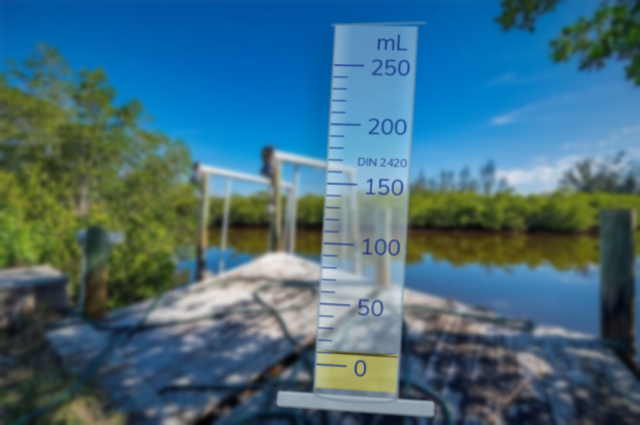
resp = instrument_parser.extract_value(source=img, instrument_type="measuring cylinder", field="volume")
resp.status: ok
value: 10 mL
